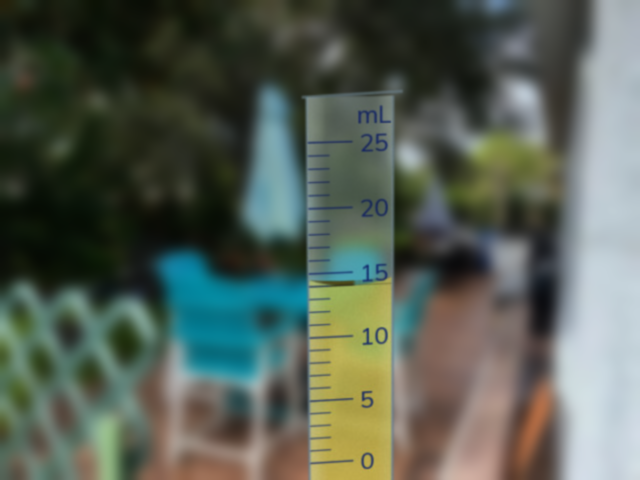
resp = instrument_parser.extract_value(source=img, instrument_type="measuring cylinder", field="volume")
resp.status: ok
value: 14 mL
